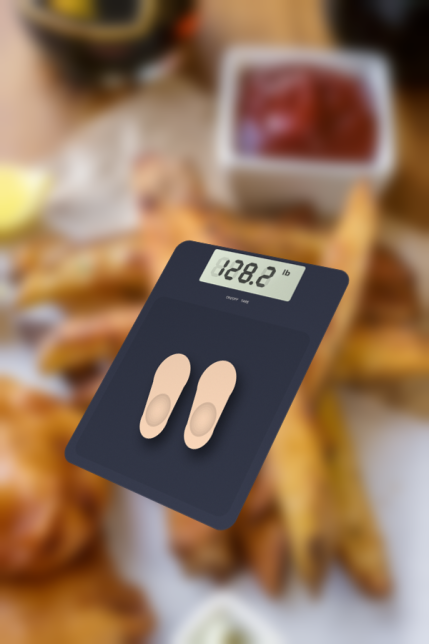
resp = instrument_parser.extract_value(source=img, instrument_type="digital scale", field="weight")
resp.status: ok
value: 128.2 lb
